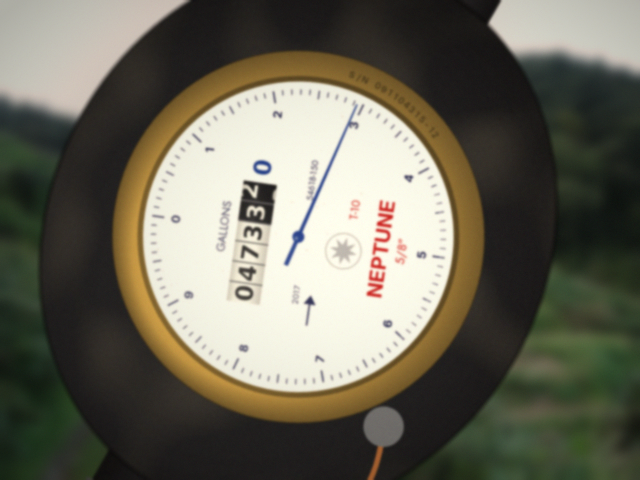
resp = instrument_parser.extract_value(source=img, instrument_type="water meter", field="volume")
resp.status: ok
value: 473322.9 gal
